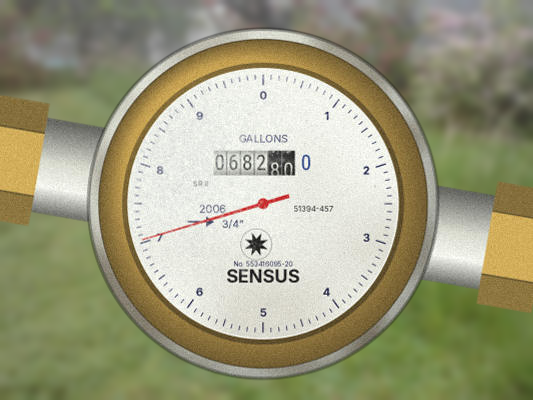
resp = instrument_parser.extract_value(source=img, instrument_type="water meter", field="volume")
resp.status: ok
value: 682797.0 gal
